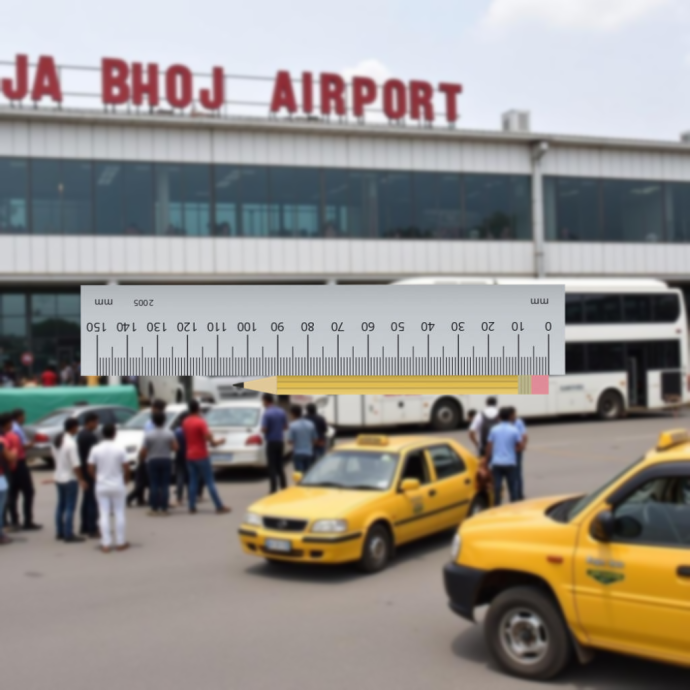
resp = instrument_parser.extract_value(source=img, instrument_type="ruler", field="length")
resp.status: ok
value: 105 mm
